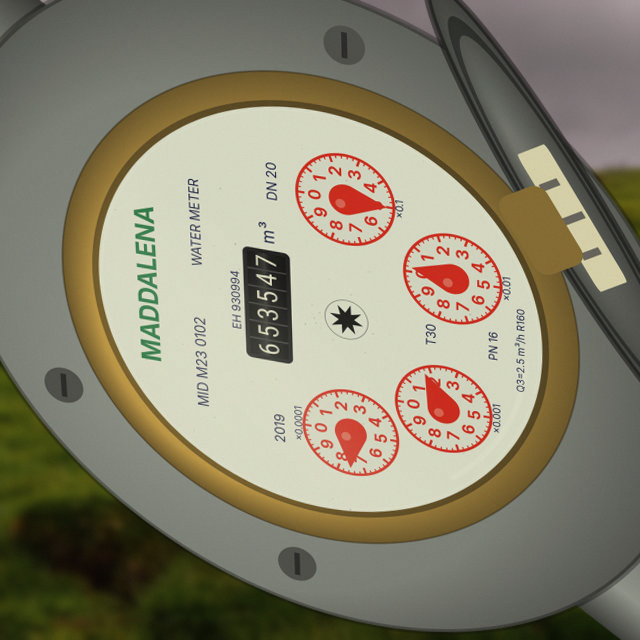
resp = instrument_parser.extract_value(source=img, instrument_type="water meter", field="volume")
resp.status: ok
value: 653547.5017 m³
